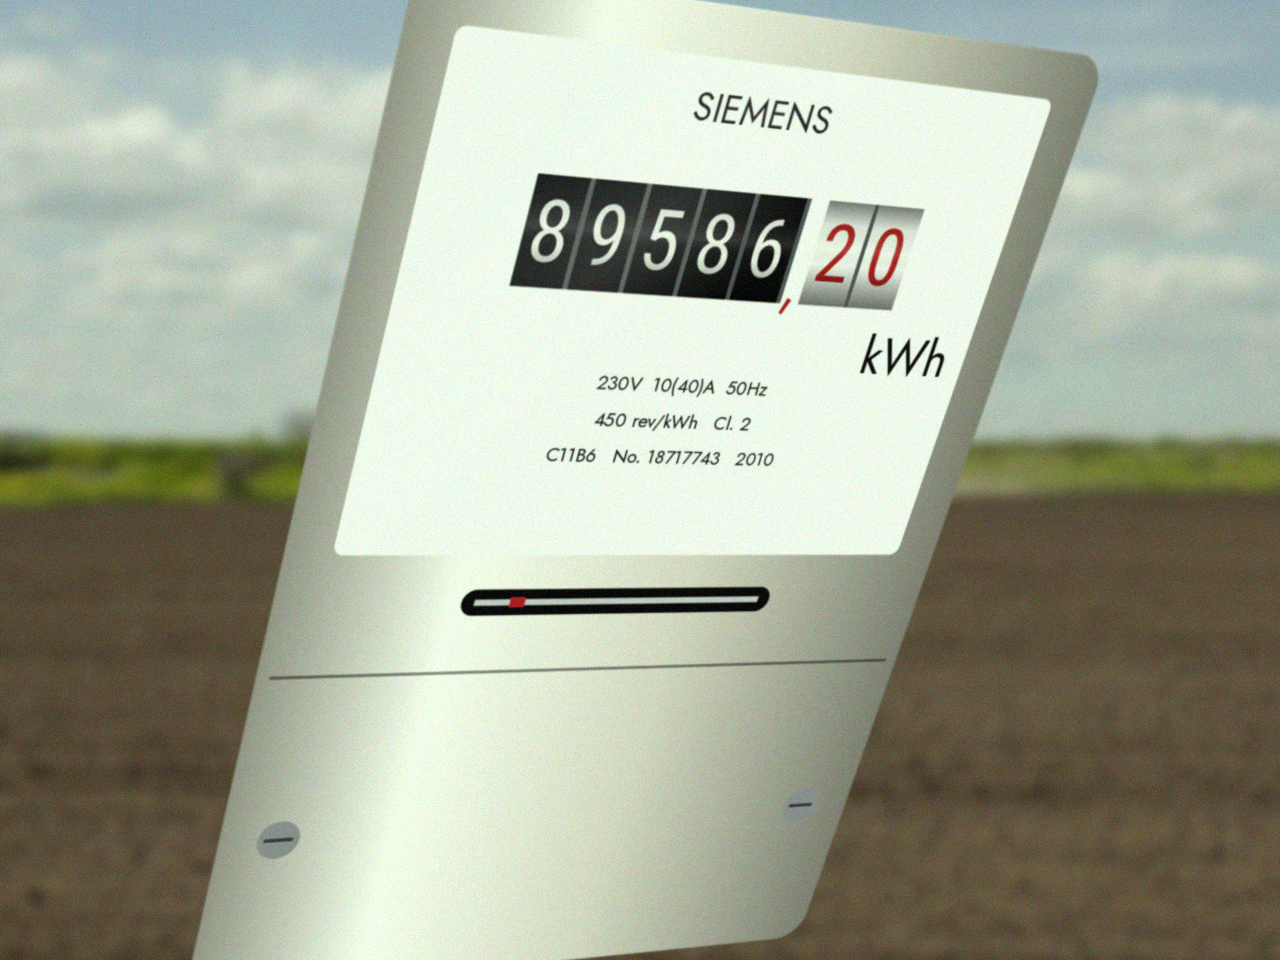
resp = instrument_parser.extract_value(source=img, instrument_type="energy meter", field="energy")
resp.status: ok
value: 89586.20 kWh
